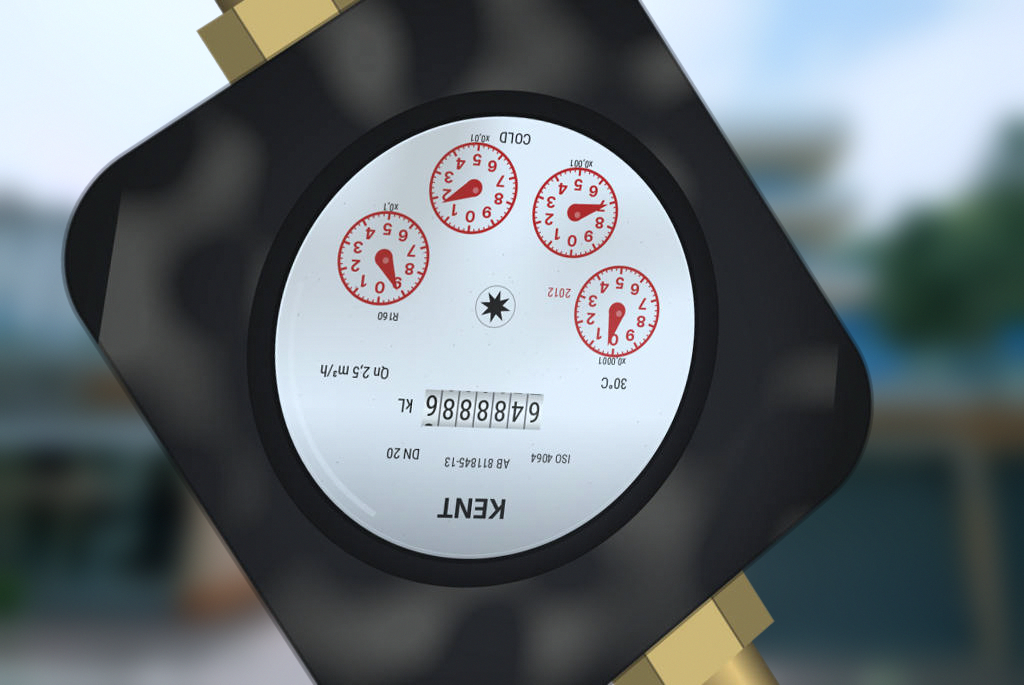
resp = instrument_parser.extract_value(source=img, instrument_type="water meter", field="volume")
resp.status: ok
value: 6488885.9170 kL
